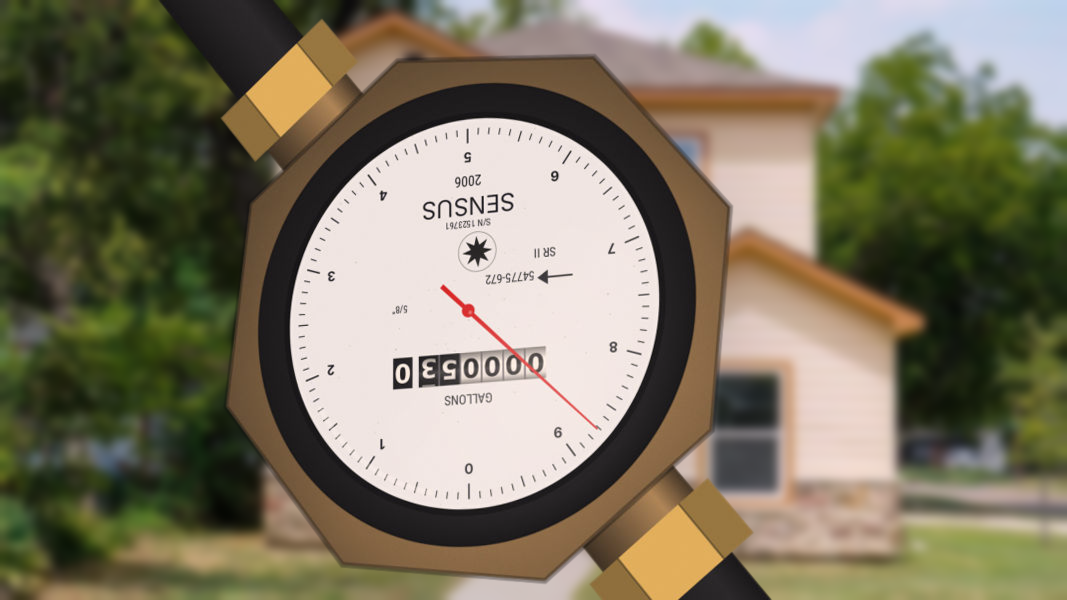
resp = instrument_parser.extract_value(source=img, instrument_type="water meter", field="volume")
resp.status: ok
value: 528.7 gal
